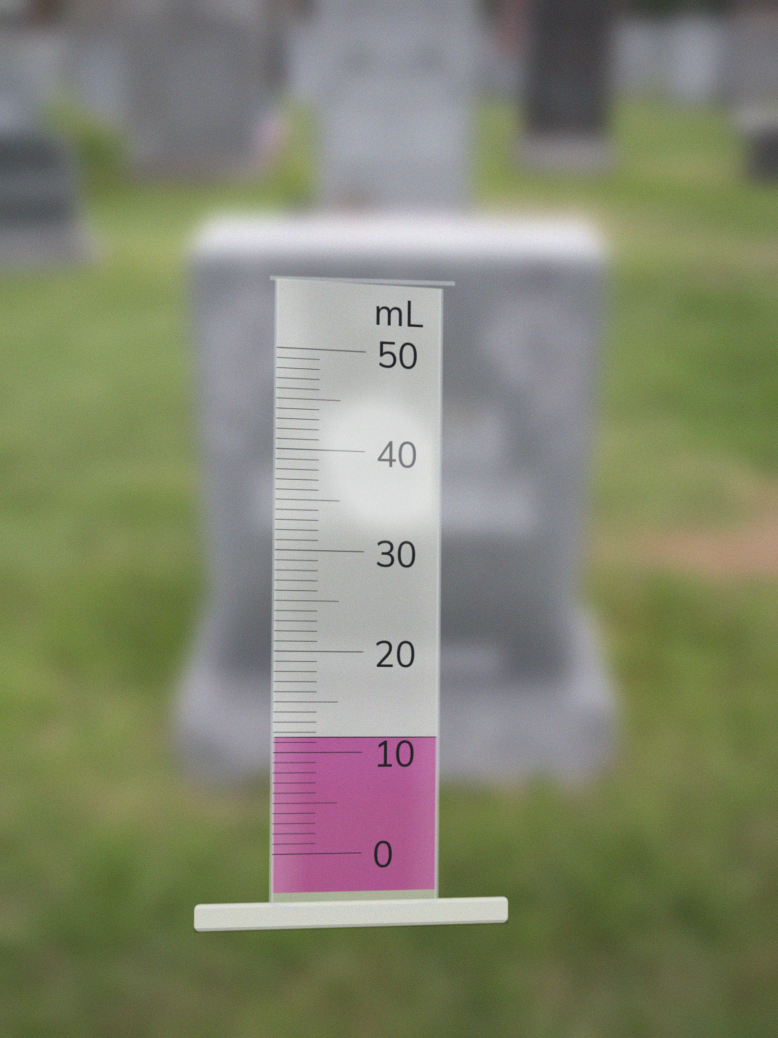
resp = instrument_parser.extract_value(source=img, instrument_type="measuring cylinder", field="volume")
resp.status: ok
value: 11.5 mL
